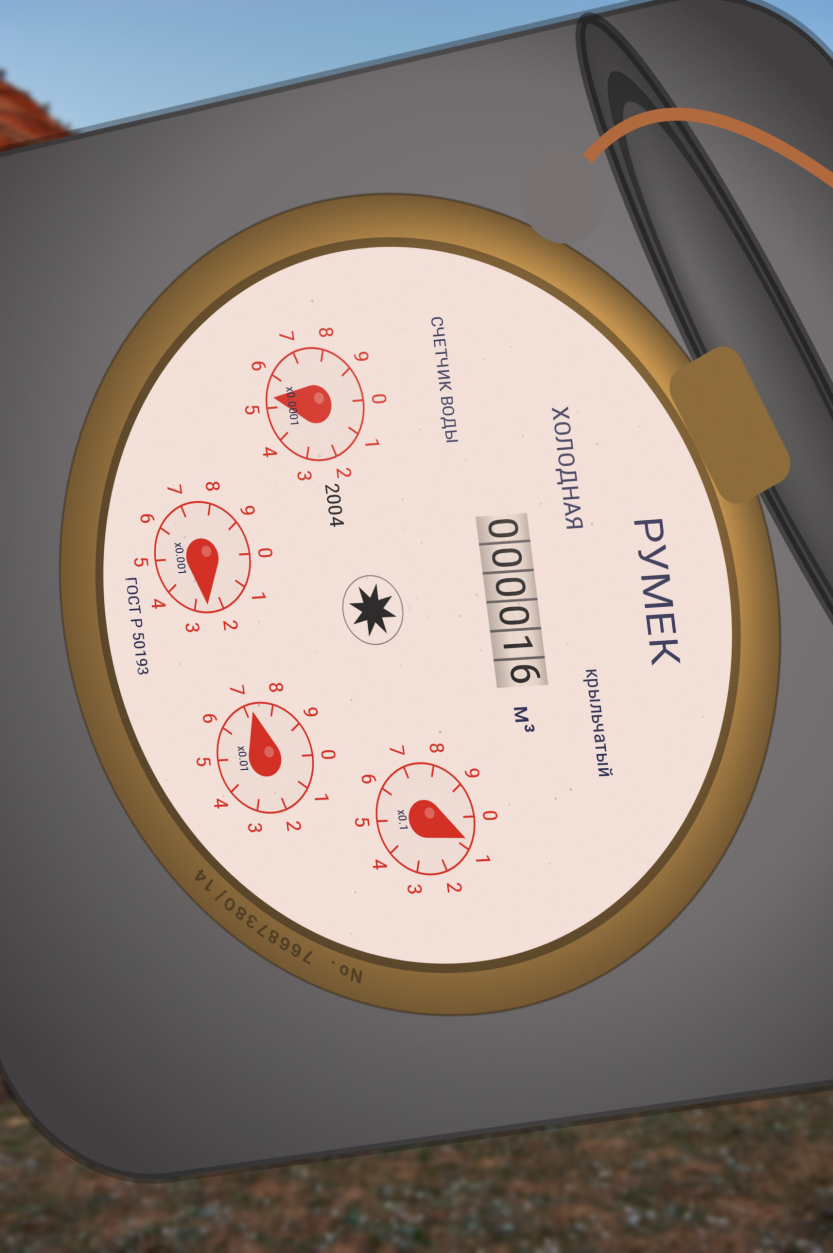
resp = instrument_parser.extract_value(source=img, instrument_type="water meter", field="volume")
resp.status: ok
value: 16.0725 m³
